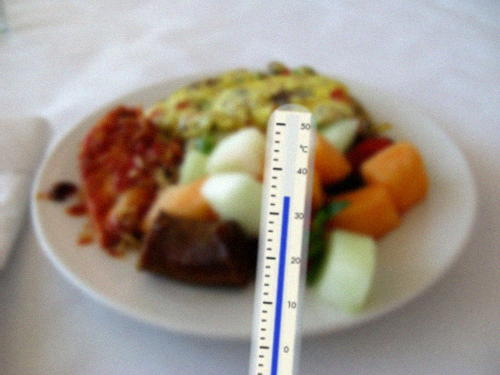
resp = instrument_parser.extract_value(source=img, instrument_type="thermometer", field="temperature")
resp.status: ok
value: 34 °C
